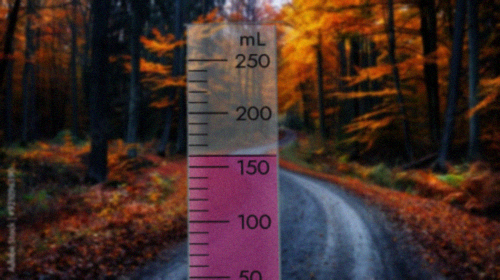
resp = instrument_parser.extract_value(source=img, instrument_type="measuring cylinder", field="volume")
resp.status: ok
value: 160 mL
